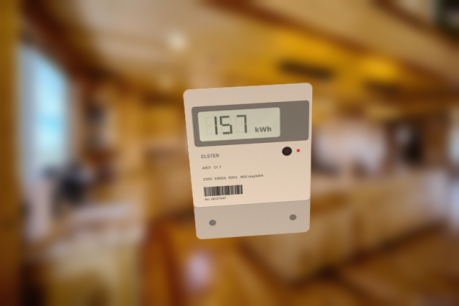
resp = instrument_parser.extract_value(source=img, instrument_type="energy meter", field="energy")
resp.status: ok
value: 157 kWh
